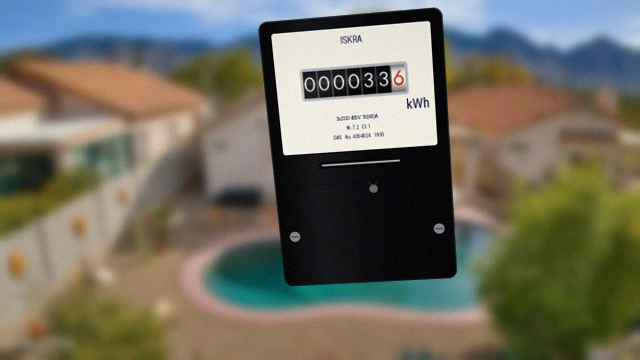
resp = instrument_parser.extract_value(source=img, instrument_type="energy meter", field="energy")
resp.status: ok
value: 33.6 kWh
